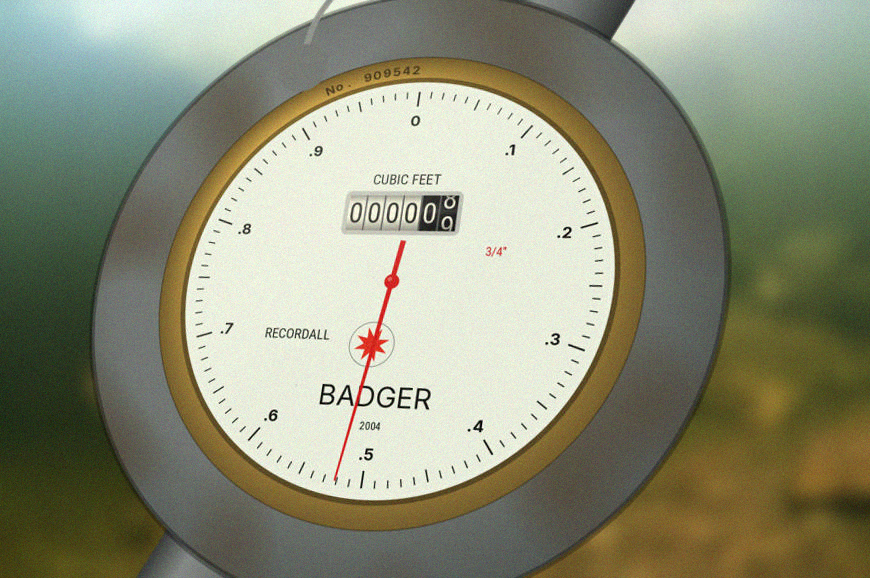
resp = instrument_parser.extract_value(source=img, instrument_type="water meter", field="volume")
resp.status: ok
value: 8.52 ft³
